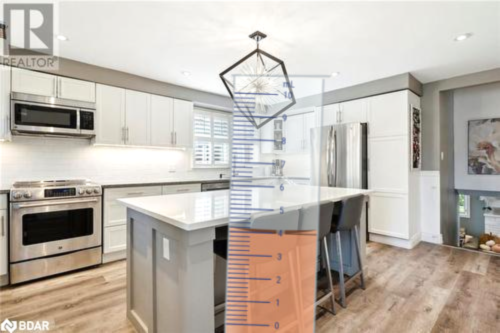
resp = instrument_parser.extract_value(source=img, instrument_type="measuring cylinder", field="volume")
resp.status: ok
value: 4 mL
